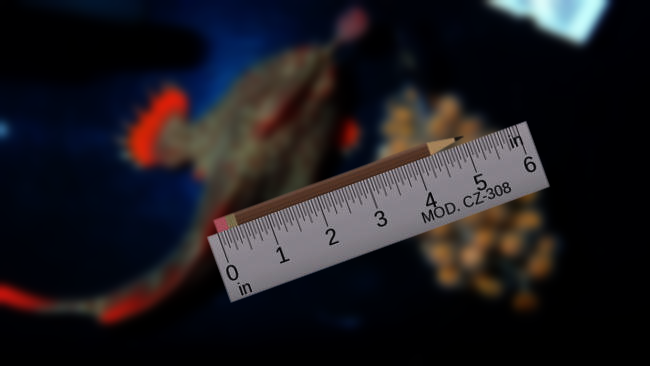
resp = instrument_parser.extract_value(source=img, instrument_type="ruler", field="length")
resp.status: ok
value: 5 in
